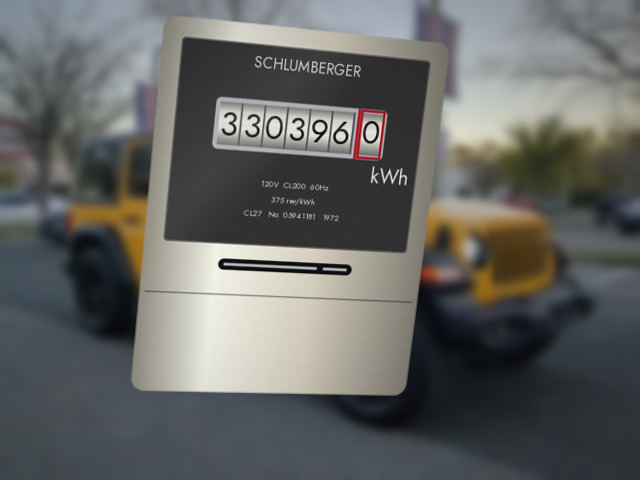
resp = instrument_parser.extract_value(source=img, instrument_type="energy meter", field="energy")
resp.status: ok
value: 330396.0 kWh
